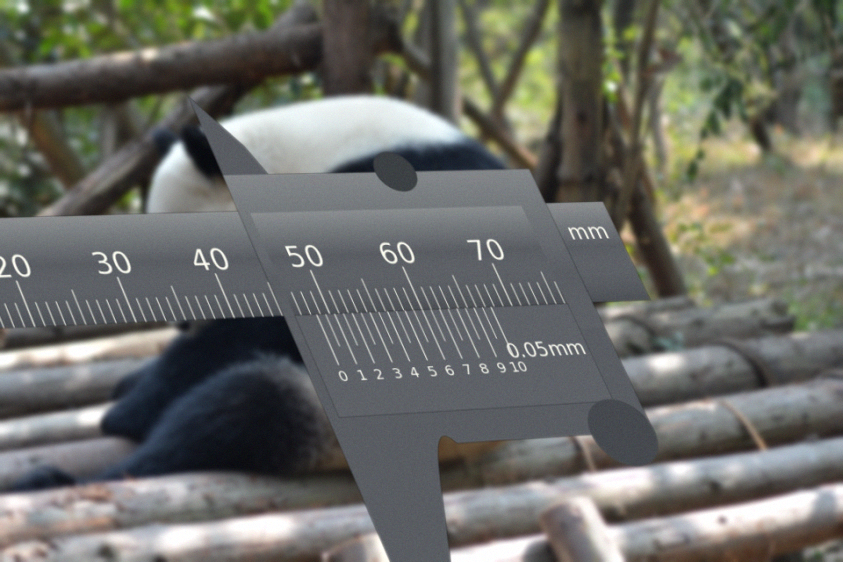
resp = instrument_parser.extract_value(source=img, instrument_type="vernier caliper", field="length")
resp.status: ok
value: 48.6 mm
